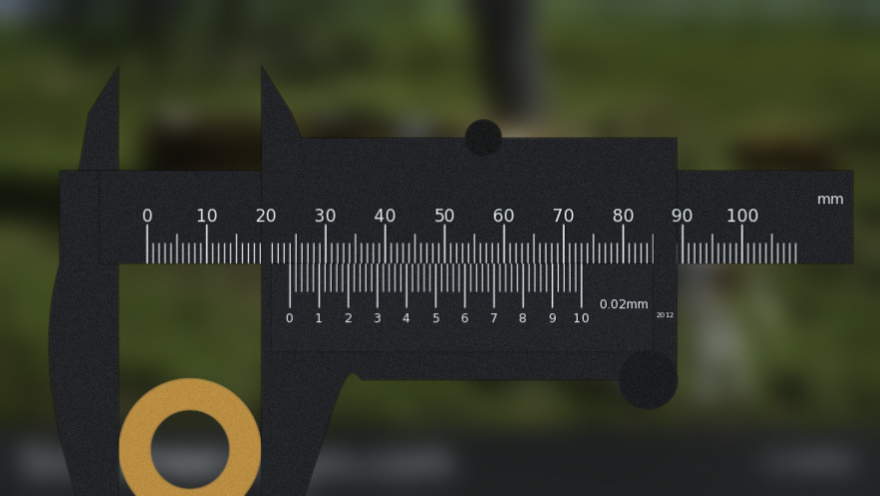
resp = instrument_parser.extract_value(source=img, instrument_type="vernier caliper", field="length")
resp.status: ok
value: 24.0 mm
